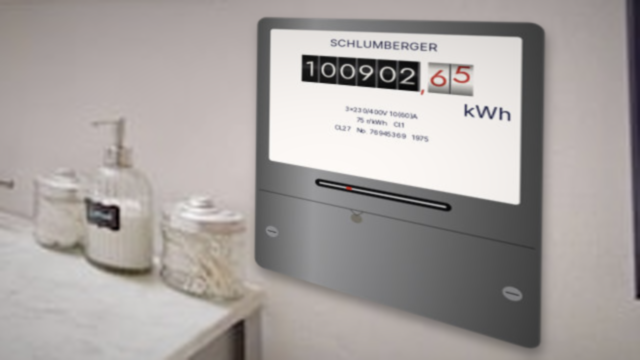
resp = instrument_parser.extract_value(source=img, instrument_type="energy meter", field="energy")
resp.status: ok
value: 100902.65 kWh
